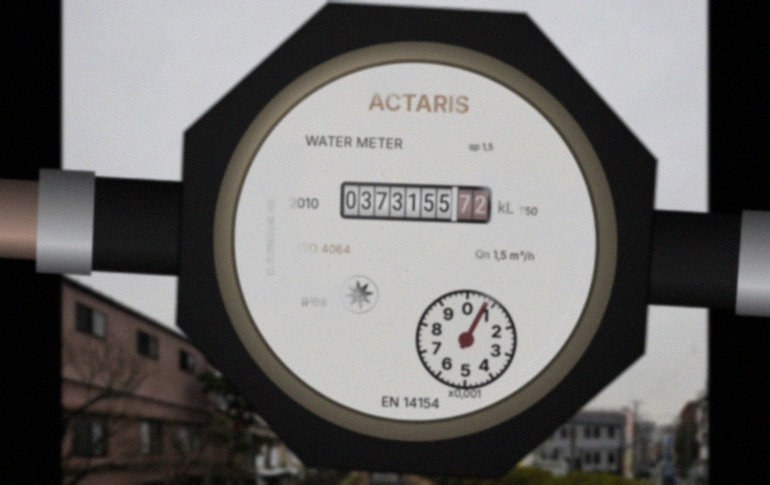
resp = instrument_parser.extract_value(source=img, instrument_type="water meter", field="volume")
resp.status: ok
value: 373155.720 kL
